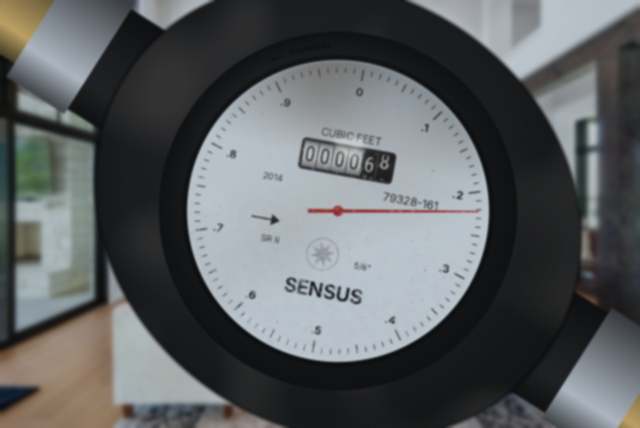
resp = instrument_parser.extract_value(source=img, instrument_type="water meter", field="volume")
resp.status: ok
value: 68.22 ft³
